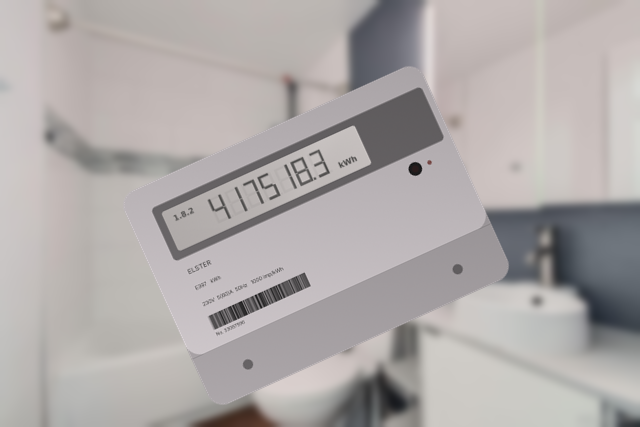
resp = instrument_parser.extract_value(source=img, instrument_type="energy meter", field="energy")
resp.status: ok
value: 417518.3 kWh
